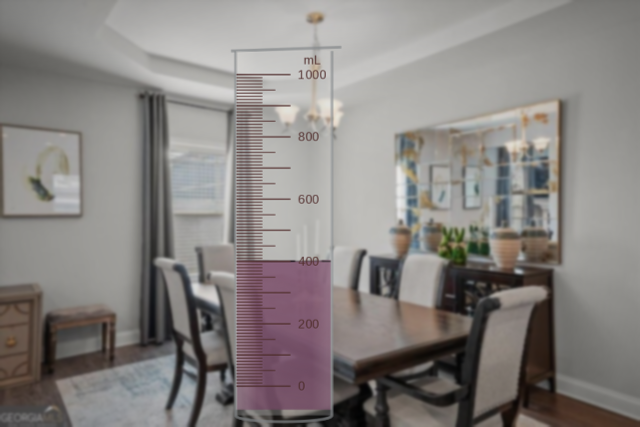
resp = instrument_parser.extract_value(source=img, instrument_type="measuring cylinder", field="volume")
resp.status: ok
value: 400 mL
